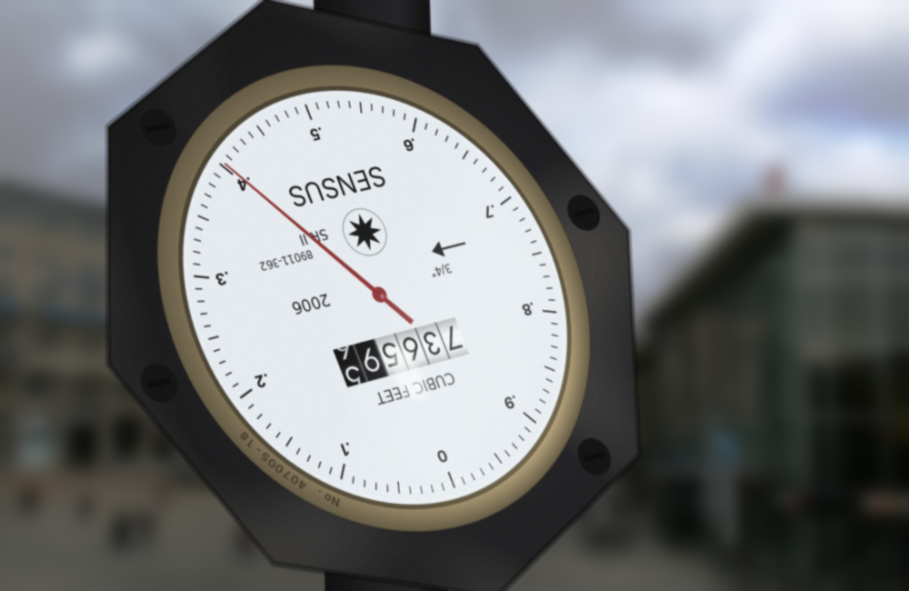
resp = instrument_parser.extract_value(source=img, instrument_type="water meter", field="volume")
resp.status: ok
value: 736595.40 ft³
